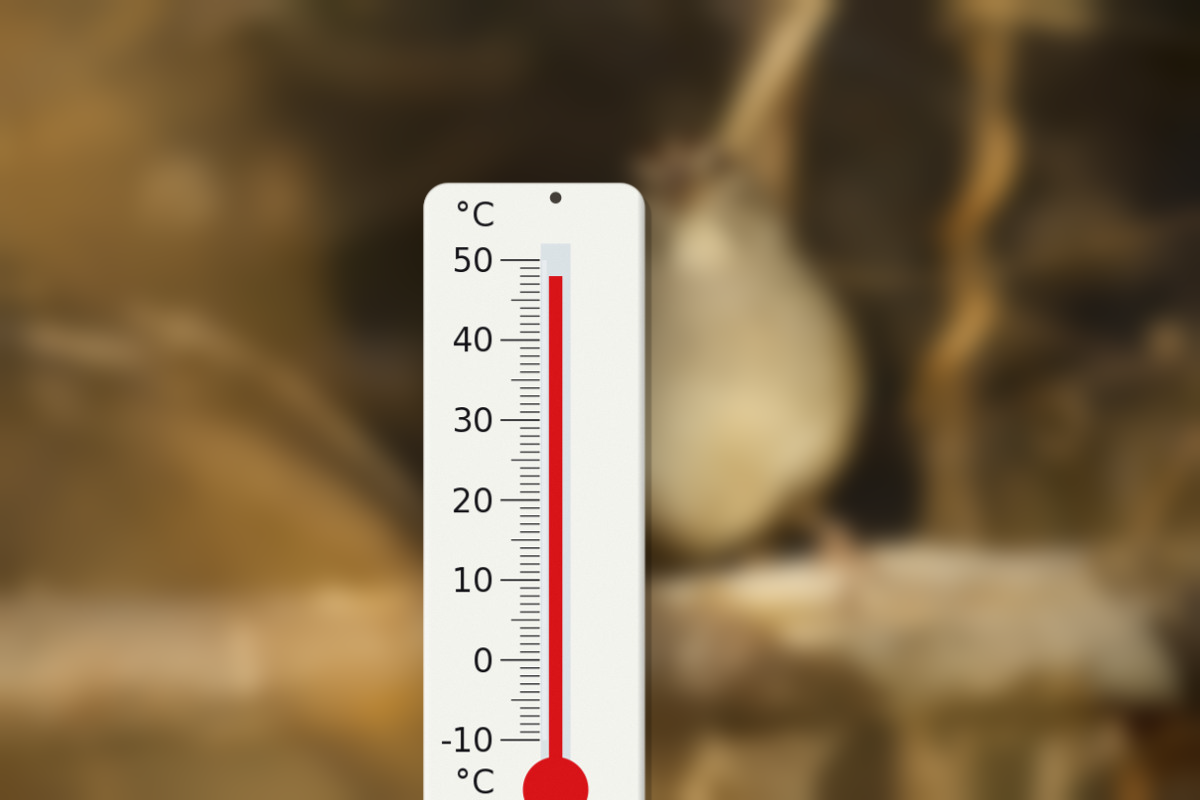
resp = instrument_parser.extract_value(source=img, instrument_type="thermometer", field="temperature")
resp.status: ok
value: 48 °C
